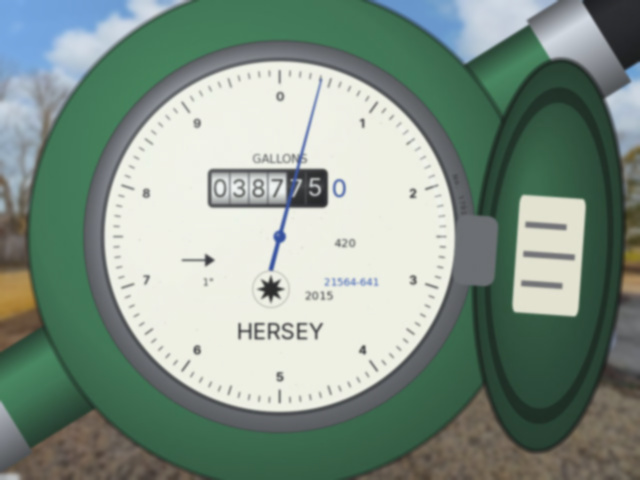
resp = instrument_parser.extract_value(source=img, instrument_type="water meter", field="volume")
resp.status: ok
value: 387750.4 gal
